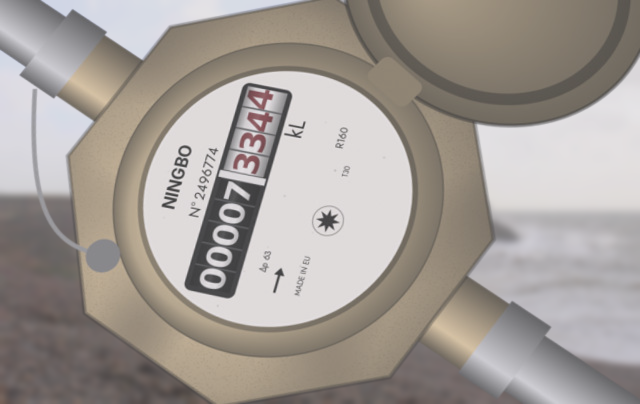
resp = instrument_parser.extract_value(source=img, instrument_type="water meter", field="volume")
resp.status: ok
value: 7.3344 kL
